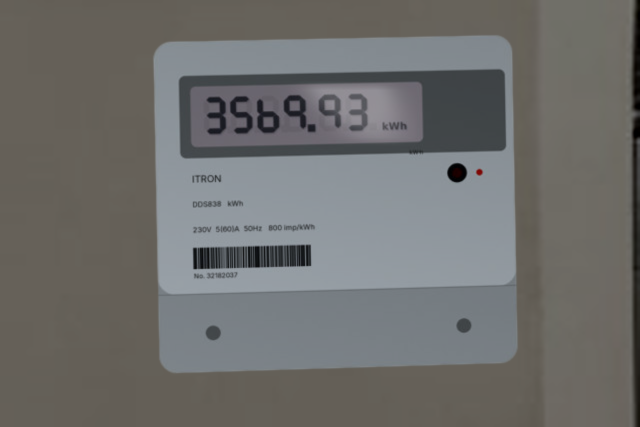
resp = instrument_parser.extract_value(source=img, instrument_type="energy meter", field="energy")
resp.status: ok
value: 3569.93 kWh
